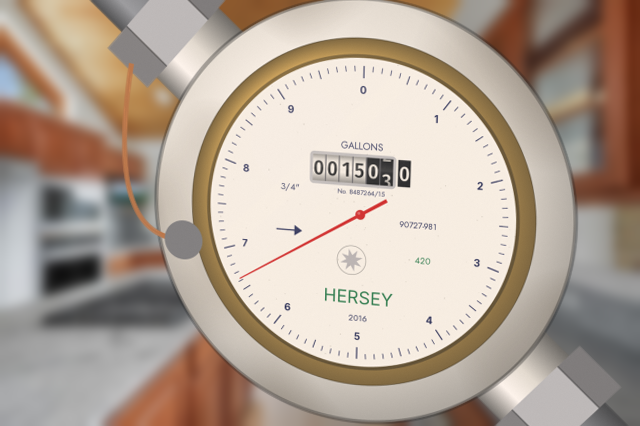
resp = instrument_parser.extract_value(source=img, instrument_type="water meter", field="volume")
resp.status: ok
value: 15026.6 gal
